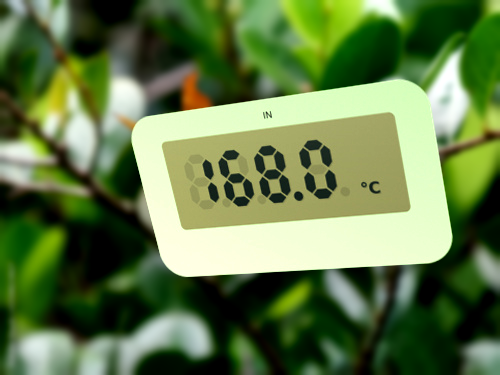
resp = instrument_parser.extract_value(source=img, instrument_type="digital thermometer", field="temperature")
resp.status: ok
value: 168.0 °C
